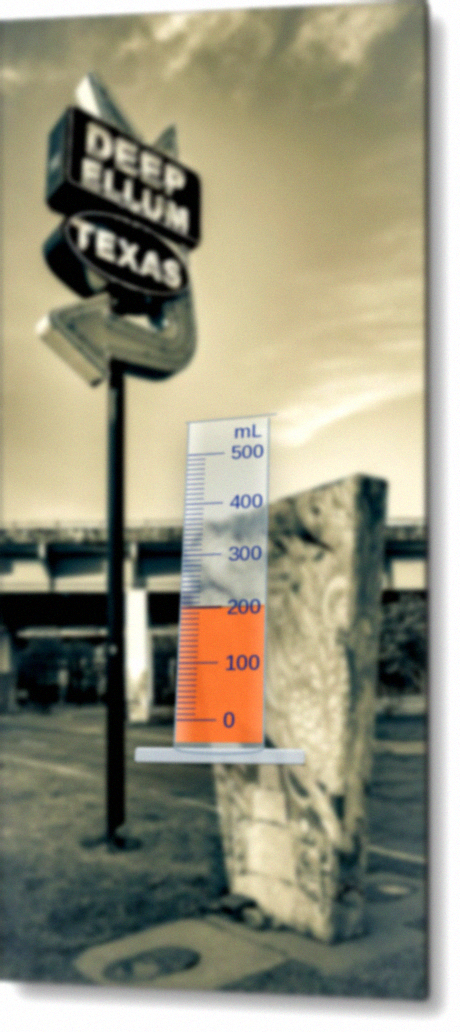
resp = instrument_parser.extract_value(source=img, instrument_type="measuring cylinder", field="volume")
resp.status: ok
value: 200 mL
